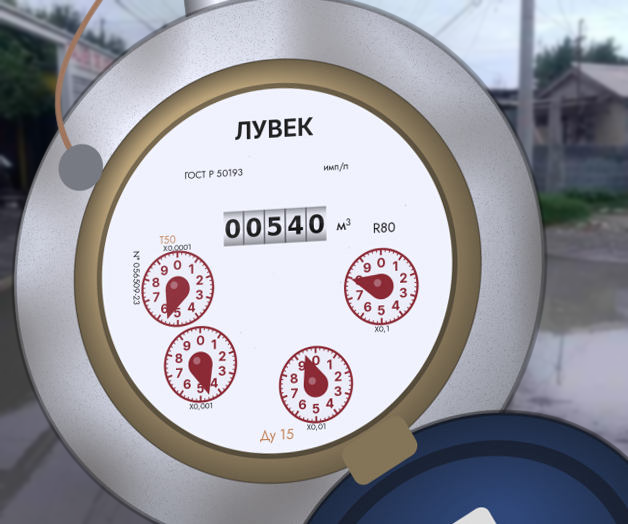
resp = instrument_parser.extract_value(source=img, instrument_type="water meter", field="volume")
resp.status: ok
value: 540.7945 m³
